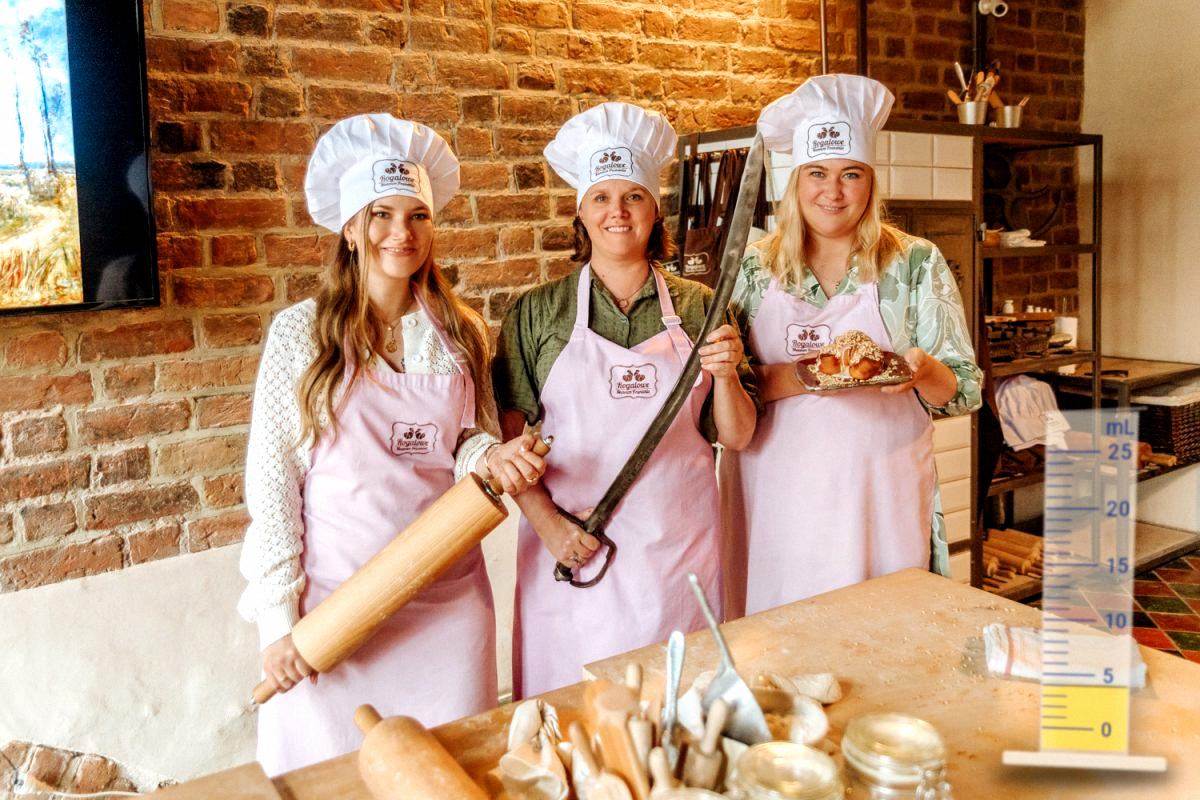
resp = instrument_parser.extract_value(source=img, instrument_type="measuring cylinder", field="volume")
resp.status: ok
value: 4 mL
